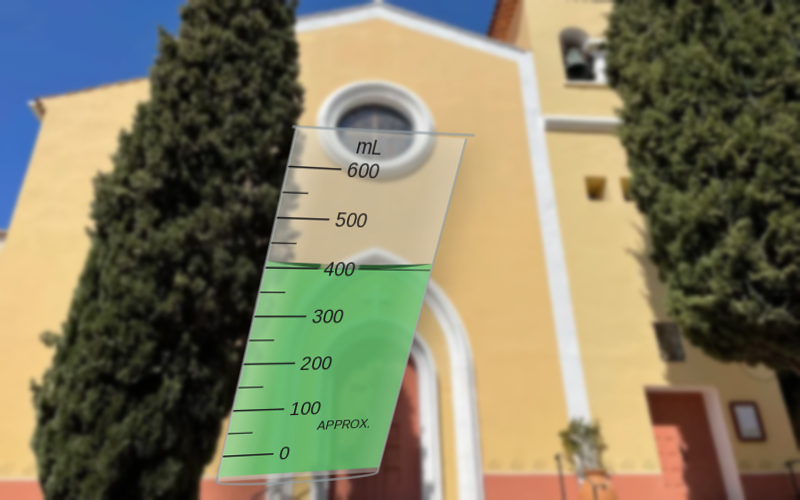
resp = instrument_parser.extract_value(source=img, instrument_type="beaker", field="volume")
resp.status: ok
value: 400 mL
